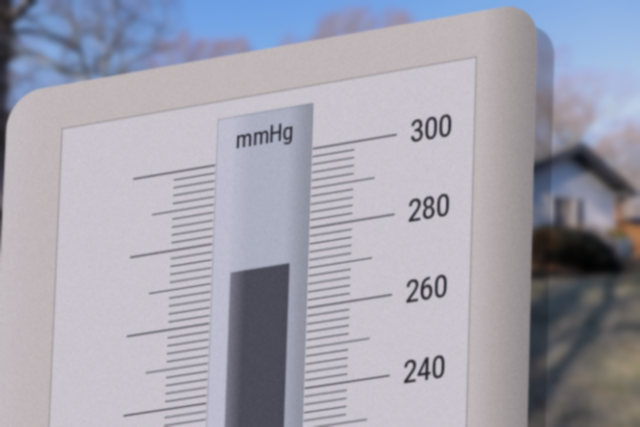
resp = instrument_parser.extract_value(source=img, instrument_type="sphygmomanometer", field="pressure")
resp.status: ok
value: 272 mmHg
